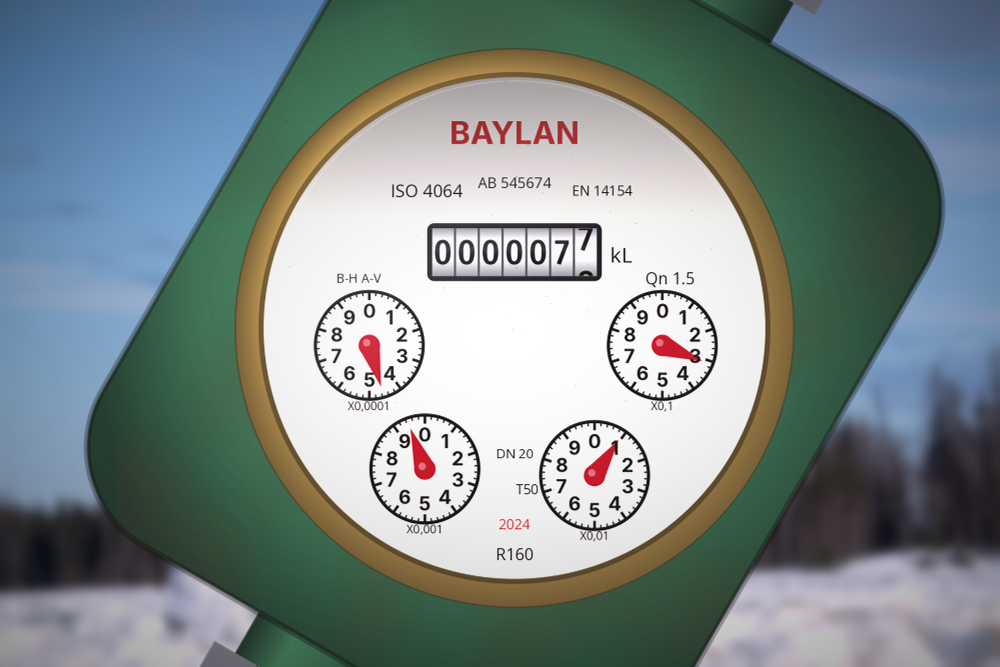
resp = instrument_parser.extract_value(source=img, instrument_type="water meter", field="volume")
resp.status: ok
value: 77.3094 kL
